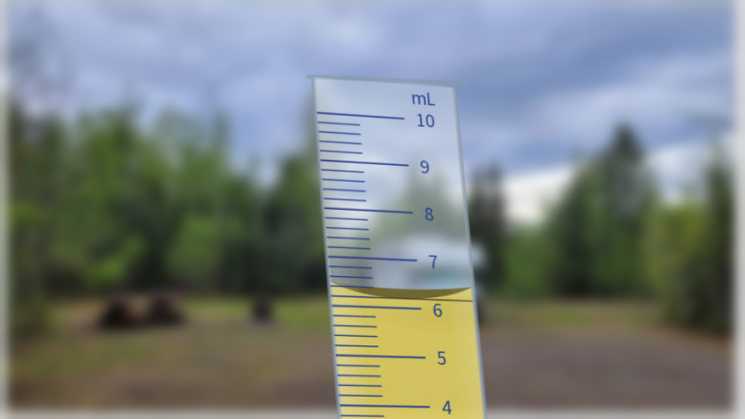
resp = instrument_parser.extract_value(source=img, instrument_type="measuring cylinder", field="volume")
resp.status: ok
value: 6.2 mL
